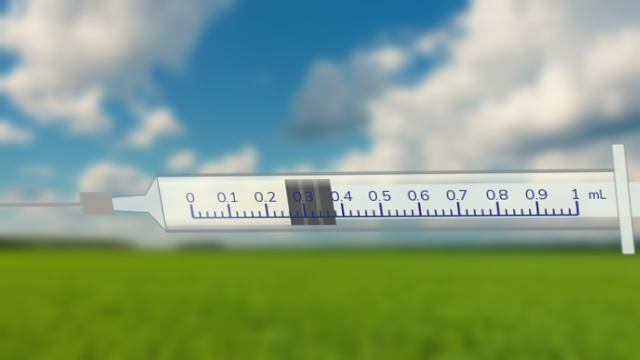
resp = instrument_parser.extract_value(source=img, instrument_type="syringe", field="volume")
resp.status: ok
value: 0.26 mL
